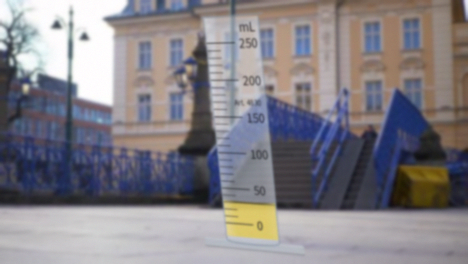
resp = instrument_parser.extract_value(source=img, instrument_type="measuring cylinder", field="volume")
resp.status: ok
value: 30 mL
